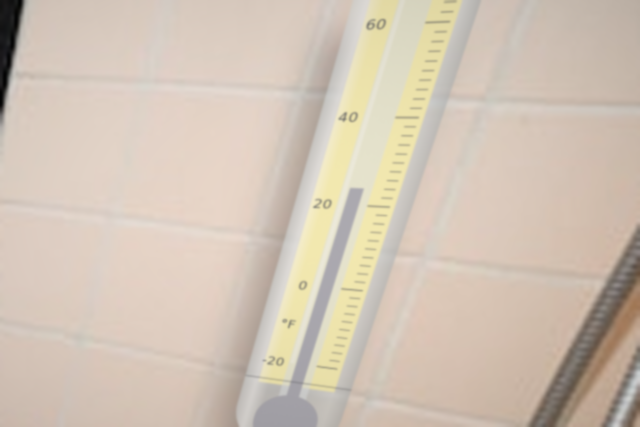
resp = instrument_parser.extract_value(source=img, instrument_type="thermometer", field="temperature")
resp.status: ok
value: 24 °F
